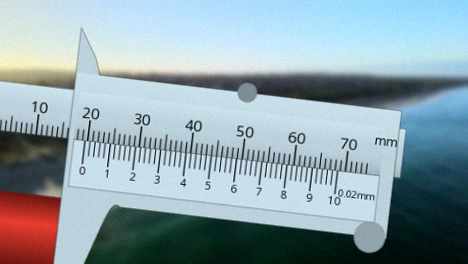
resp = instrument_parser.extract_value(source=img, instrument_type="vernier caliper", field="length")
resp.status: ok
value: 19.5 mm
